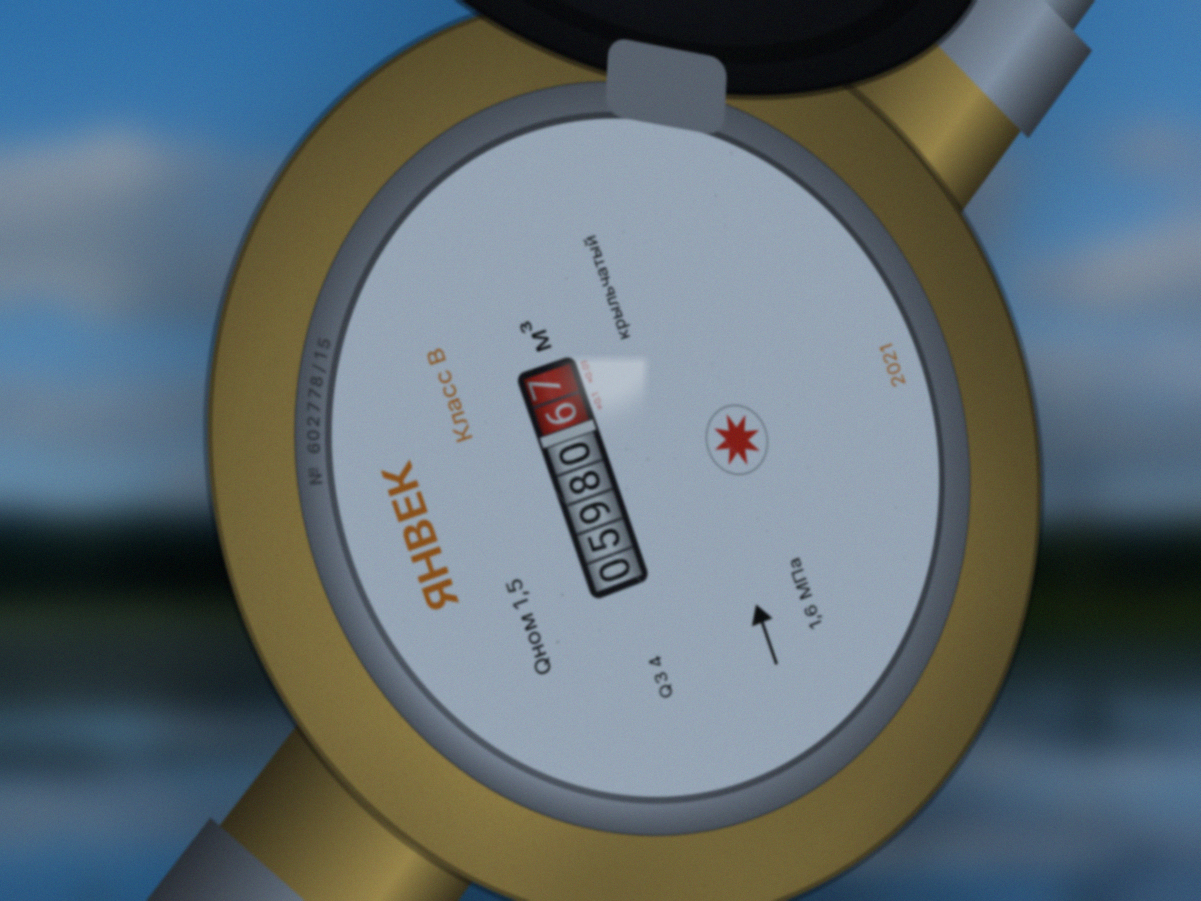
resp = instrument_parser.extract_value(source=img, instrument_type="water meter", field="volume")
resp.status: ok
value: 5980.67 m³
